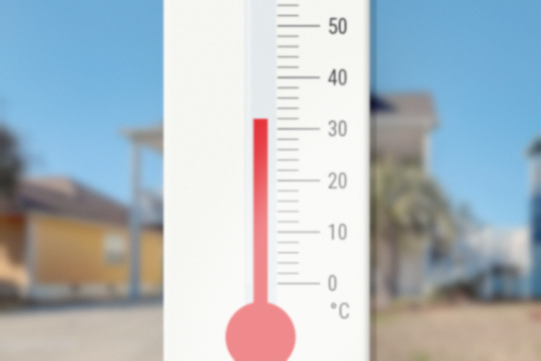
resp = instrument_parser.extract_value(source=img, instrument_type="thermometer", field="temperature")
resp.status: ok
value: 32 °C
